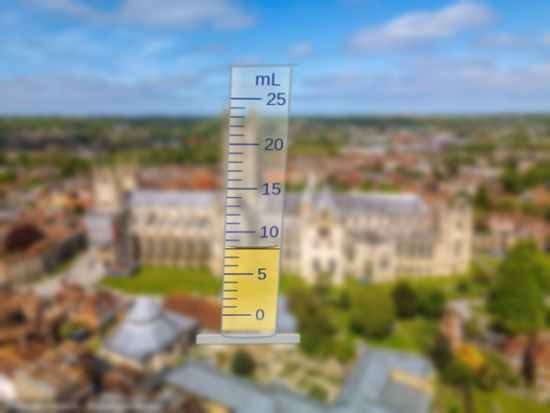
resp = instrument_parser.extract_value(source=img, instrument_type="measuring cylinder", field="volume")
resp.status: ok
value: 8 mL
